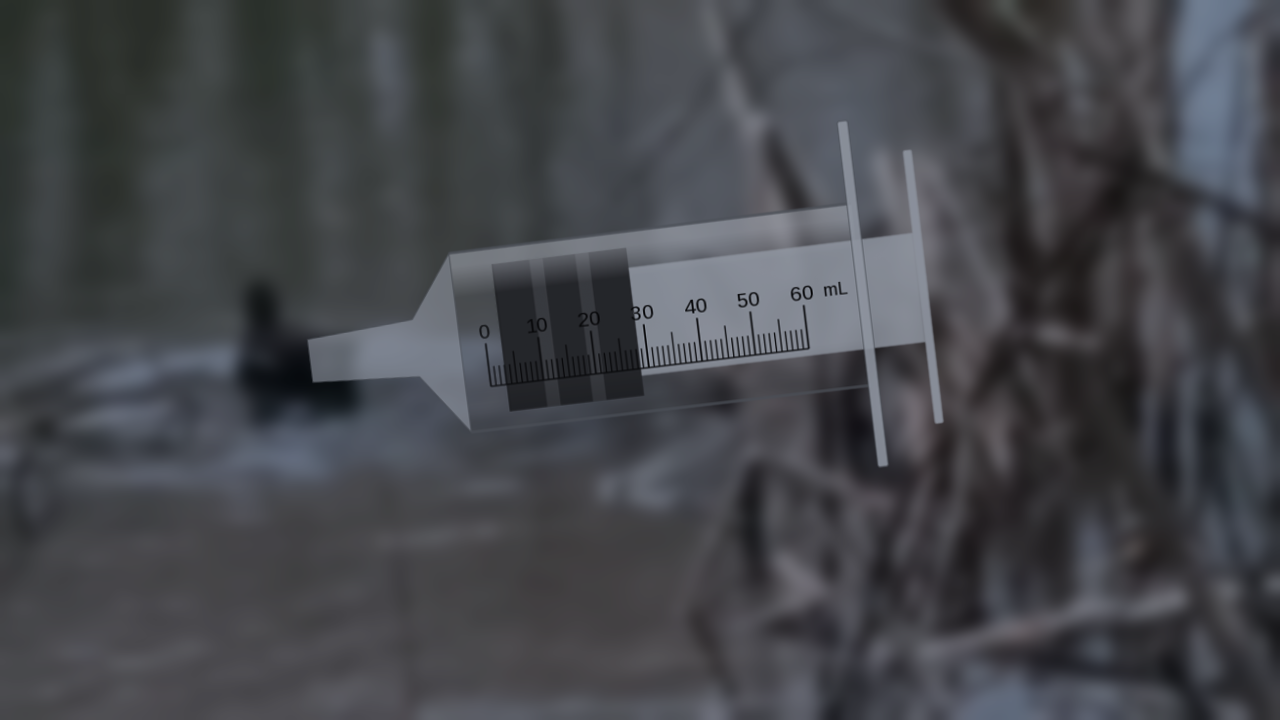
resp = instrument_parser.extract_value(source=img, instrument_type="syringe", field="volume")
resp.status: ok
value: 3 mL
